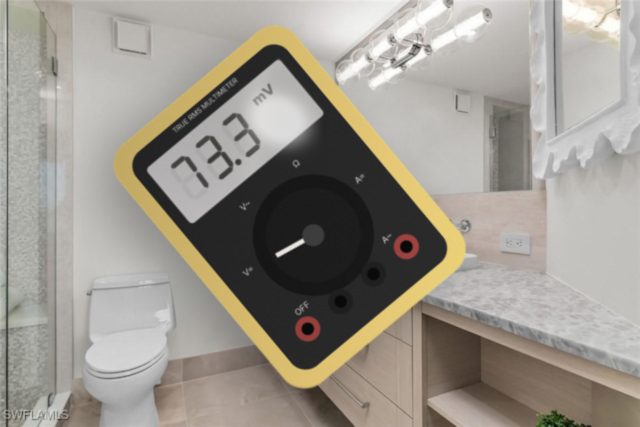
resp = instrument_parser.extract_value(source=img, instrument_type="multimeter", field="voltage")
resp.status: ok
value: 73.3 mV
